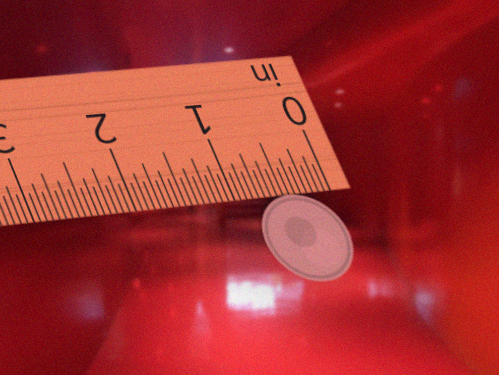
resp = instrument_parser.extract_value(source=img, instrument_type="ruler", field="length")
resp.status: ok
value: 0.875 in
